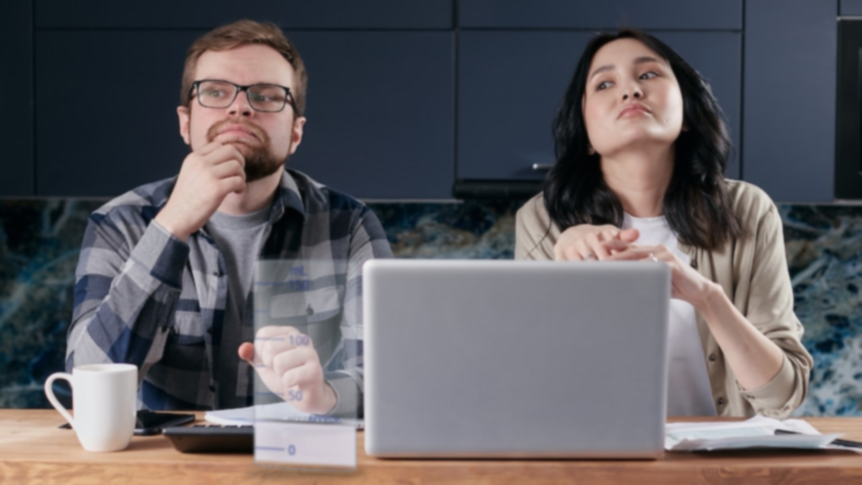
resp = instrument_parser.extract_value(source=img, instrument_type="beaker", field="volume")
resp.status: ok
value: 25 mL
